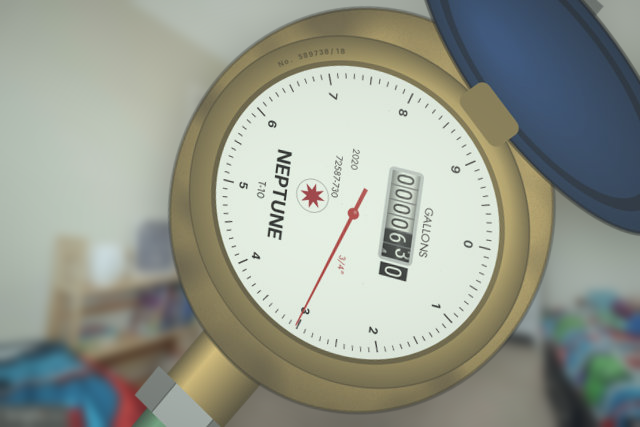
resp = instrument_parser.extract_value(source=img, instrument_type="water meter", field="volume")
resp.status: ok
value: 633.0 gal
